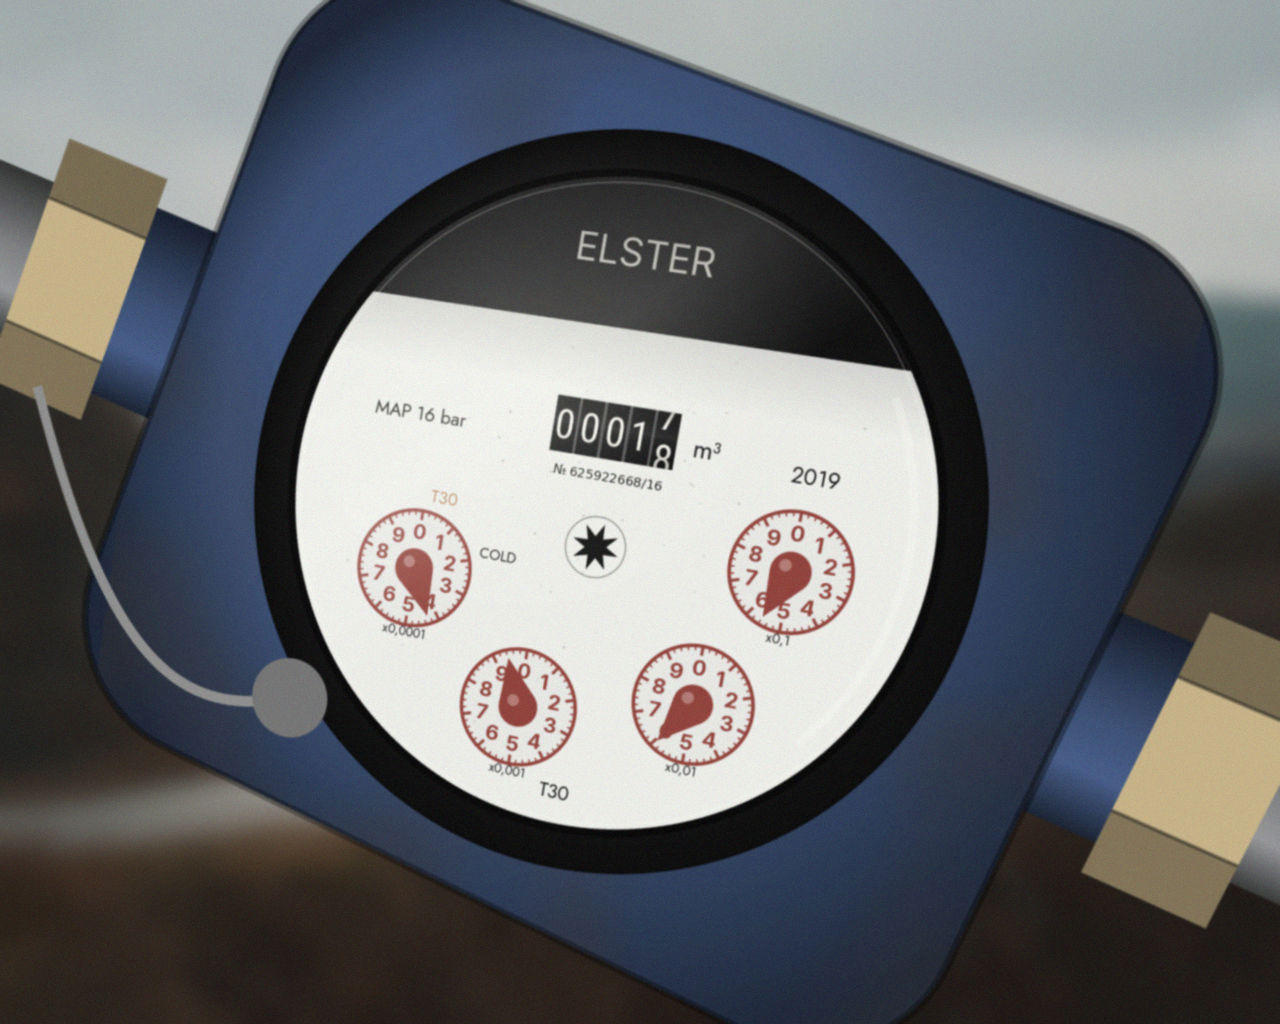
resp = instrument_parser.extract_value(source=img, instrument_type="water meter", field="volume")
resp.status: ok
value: 17.5594 m³
